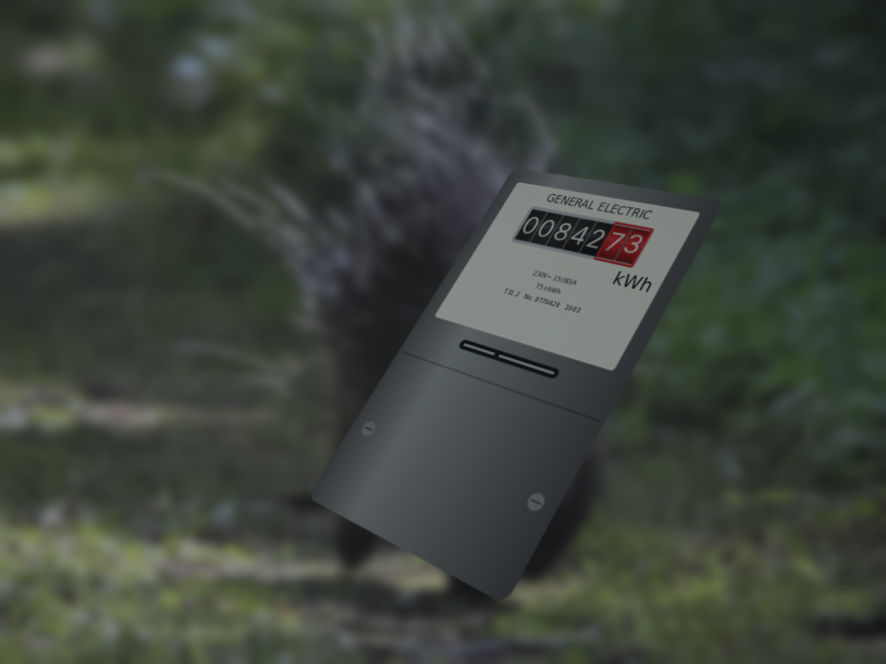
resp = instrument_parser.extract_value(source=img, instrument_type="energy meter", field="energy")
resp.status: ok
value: 842.73 kWh
